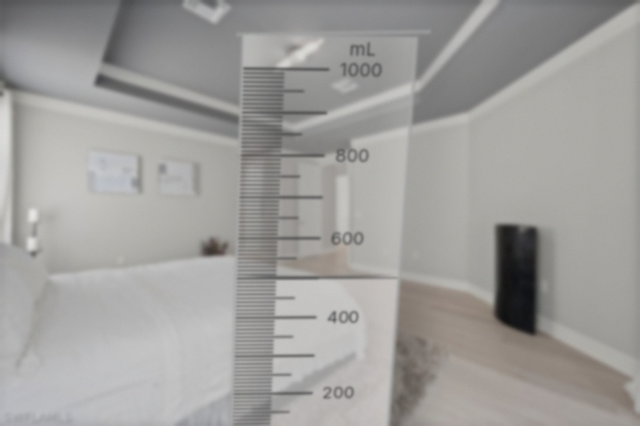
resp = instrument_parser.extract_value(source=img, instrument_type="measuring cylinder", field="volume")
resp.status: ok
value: 500 mL
